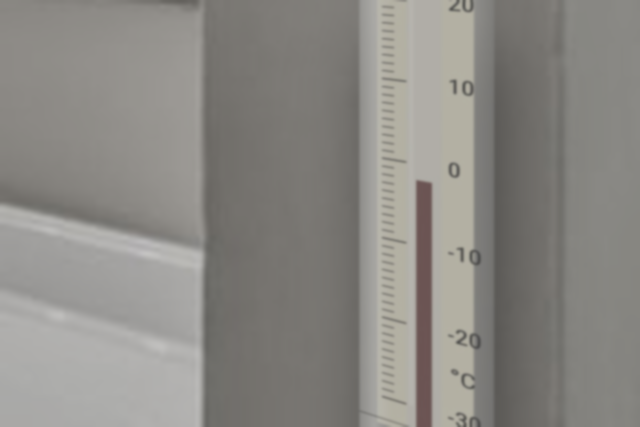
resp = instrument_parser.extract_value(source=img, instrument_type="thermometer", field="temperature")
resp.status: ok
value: -2 °C
